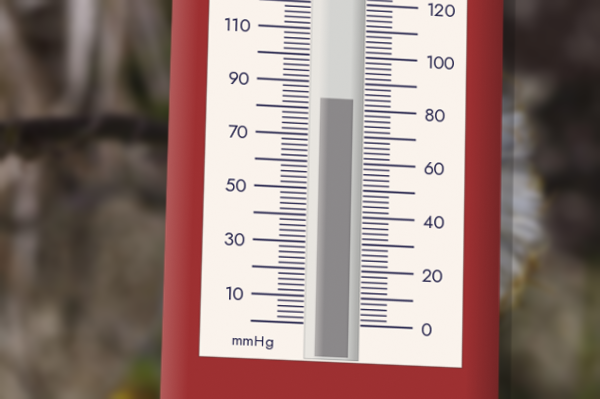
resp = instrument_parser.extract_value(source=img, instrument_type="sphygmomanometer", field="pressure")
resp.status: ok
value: 84 mmHg
